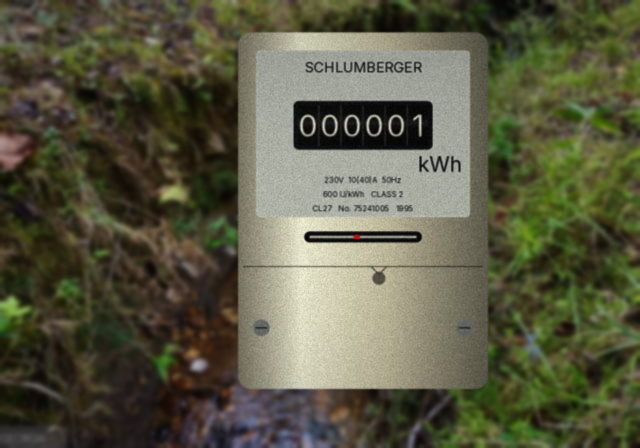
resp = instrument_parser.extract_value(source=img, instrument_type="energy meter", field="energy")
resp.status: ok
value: 1 kWh
